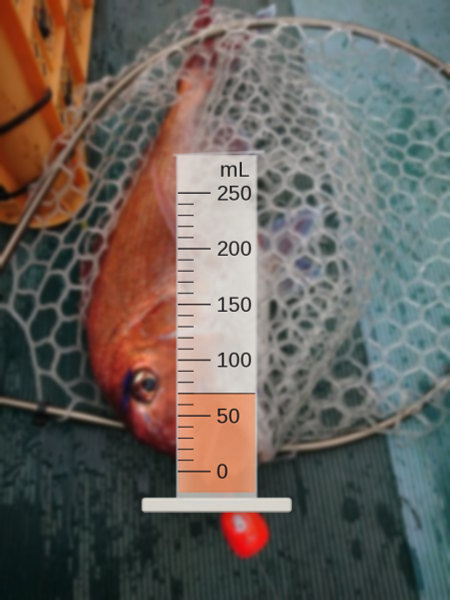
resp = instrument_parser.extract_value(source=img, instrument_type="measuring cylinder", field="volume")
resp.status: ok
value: 70 mL
